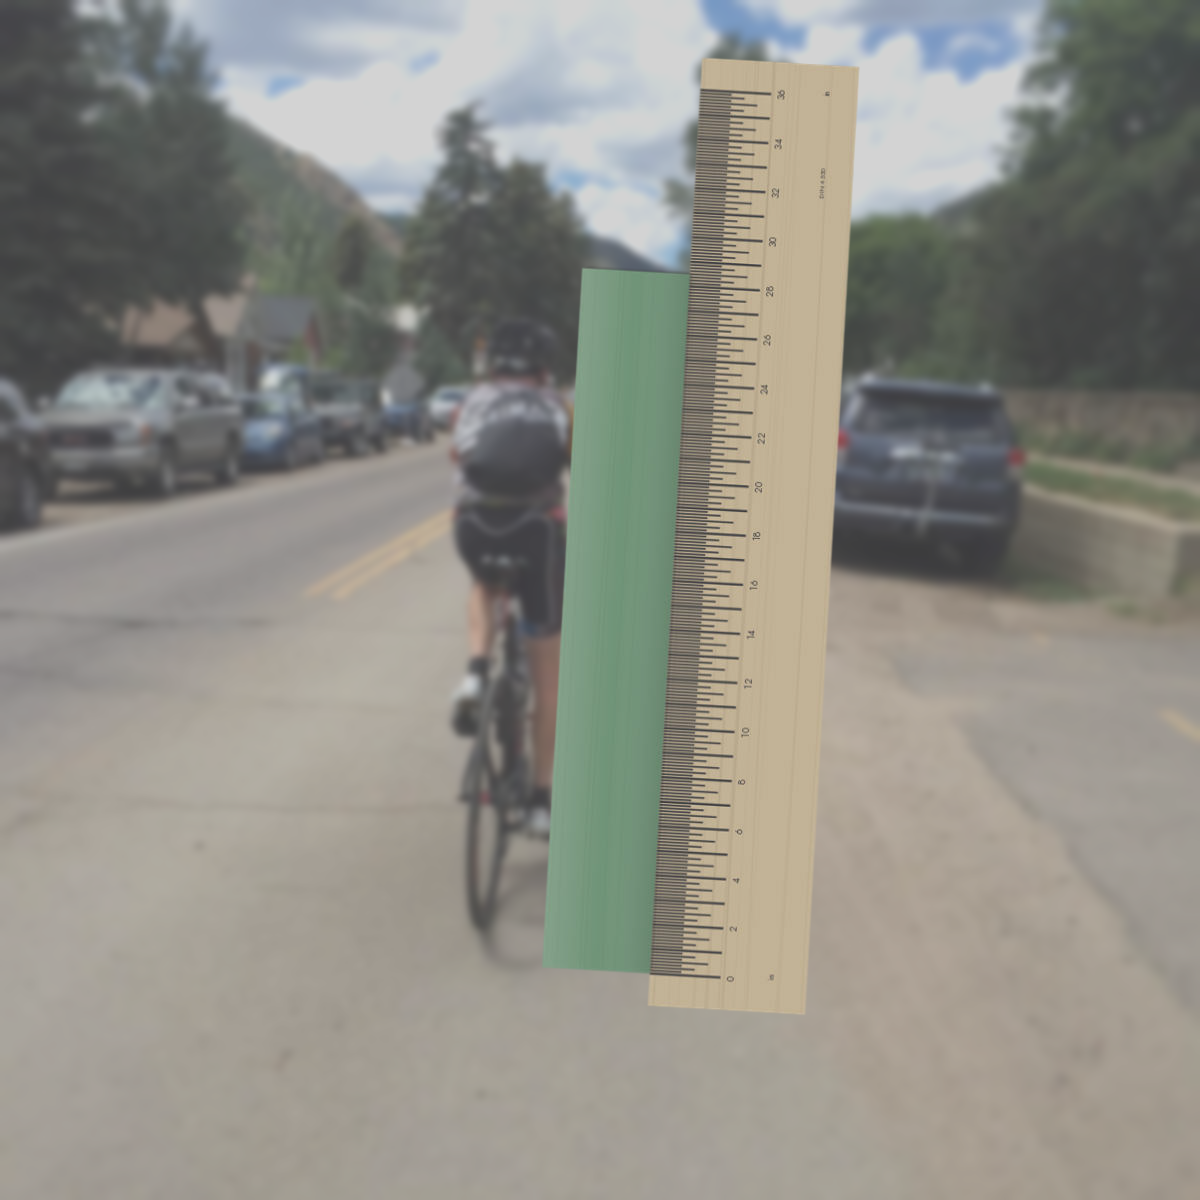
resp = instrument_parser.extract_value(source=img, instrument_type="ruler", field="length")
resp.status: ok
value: 28.5 in
